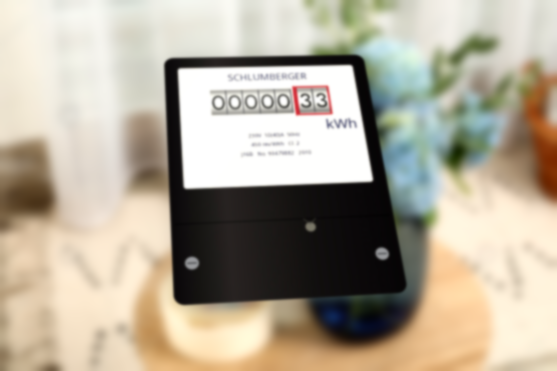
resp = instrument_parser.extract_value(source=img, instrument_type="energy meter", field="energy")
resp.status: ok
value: 0.33 kWh
